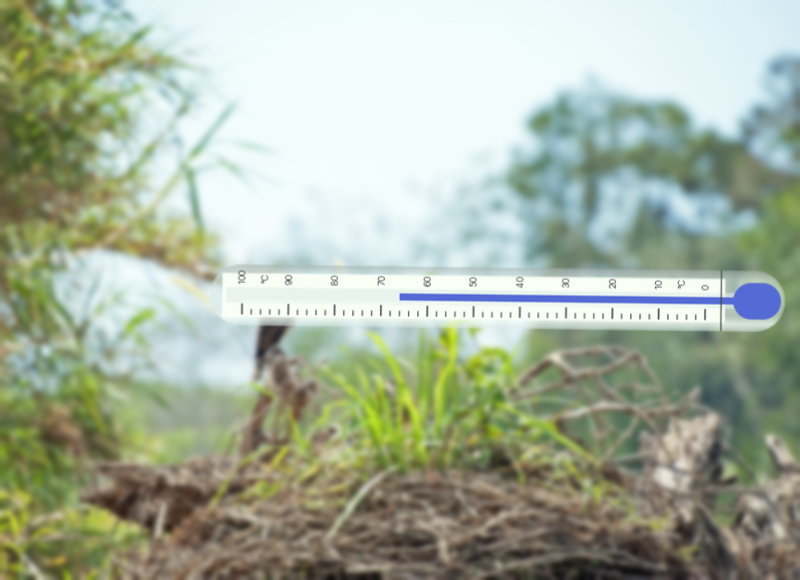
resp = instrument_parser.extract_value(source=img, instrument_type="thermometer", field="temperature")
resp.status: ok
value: 66 °C
